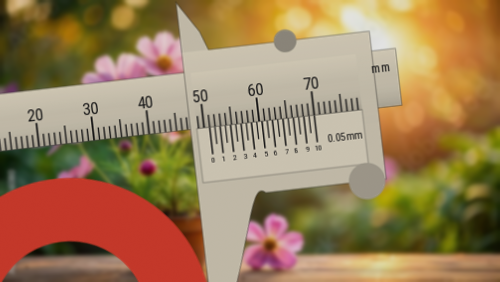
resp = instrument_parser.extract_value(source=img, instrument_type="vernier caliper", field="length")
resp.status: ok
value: 51.0 mm
